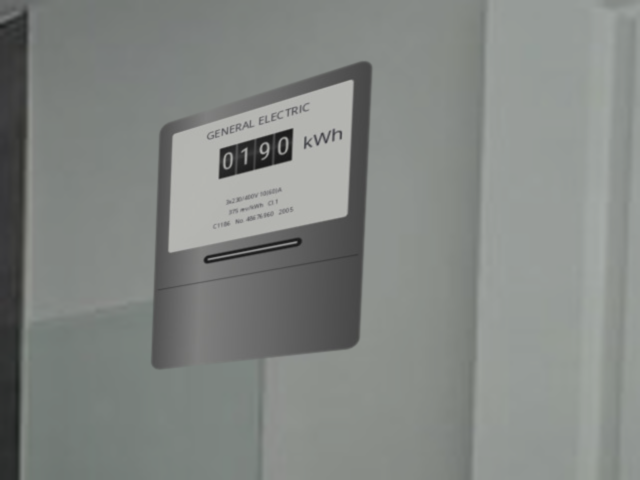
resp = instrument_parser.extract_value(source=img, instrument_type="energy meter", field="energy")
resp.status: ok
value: 190 kWh
